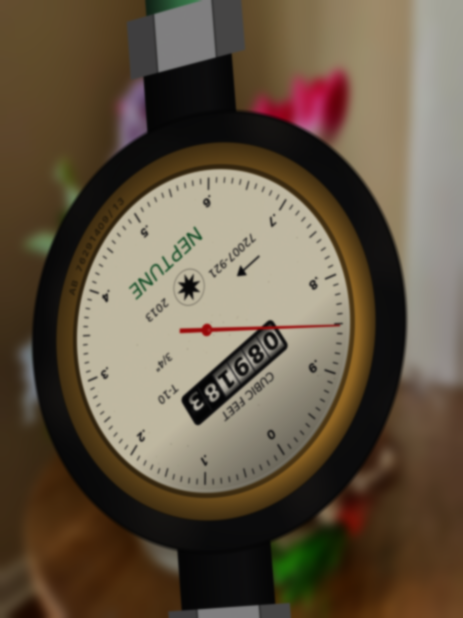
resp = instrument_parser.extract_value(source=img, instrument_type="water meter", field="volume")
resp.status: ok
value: 89182.85 ft³
